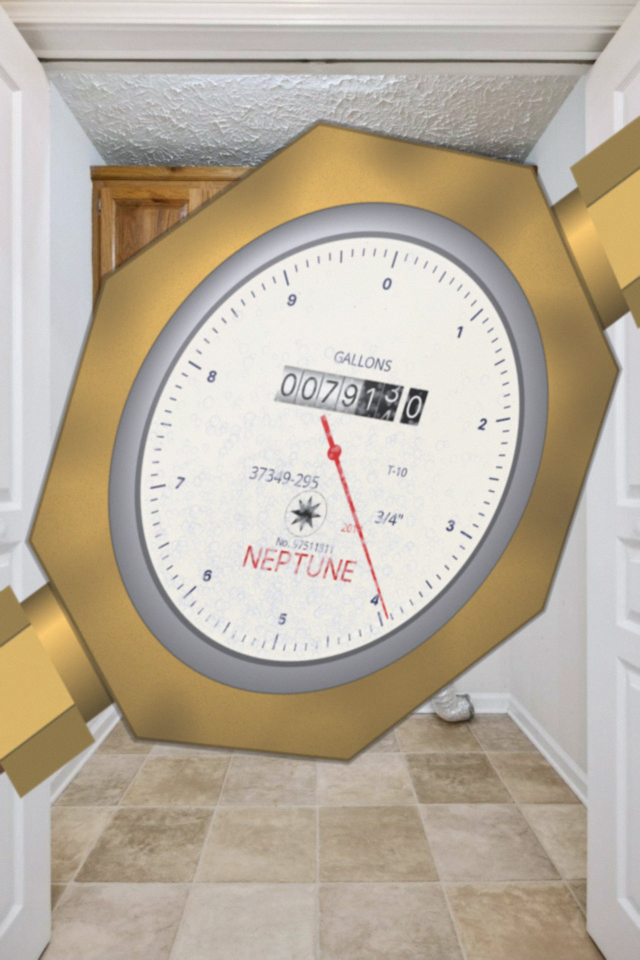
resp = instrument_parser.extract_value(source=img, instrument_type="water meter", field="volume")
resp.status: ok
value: 79133.9 gal
